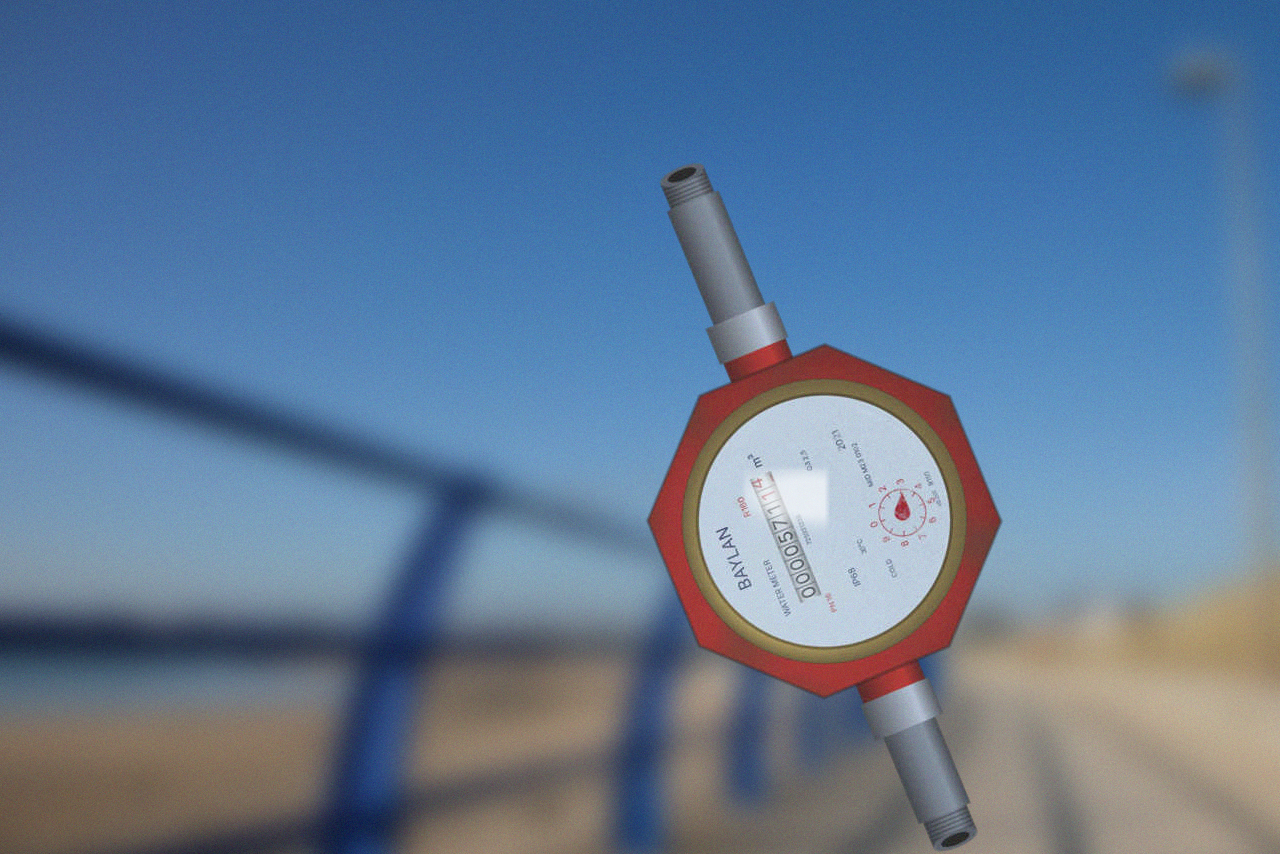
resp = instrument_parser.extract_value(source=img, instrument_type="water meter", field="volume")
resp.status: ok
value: 571.143 m³
